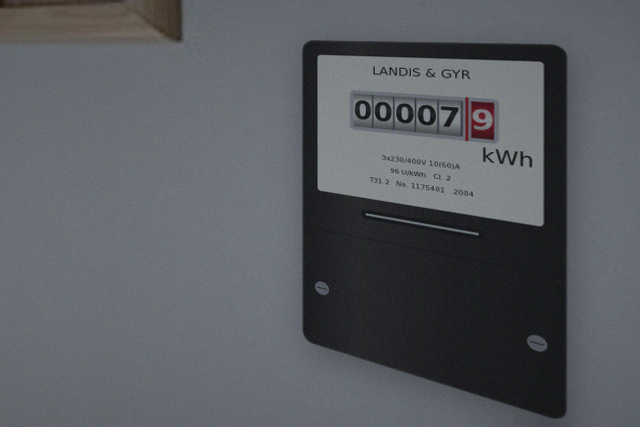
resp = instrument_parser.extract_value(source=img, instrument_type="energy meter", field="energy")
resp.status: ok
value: 7.9 kWh
